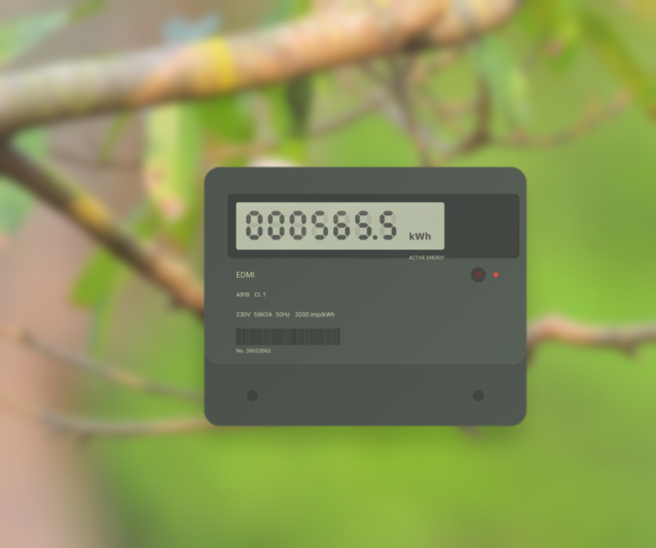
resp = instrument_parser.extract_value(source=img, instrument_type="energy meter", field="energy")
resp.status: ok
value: 565.5 kWh
